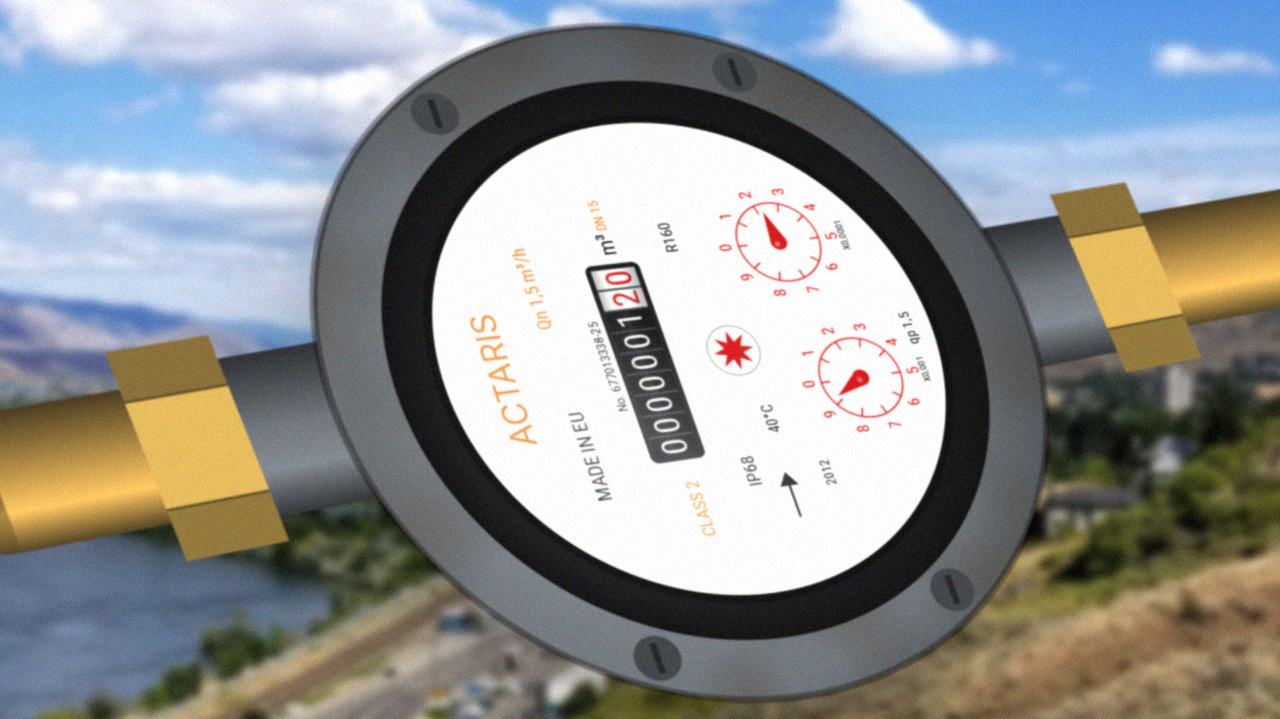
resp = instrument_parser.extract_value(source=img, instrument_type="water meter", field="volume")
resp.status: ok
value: 1.1992 m³
